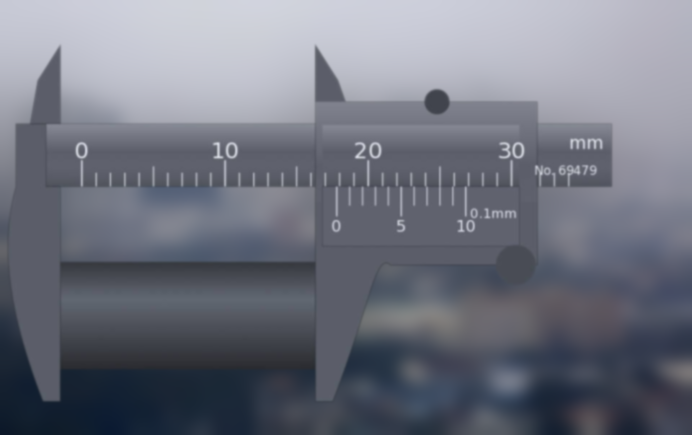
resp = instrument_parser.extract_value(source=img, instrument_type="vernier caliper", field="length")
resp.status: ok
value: 17.8 mm
